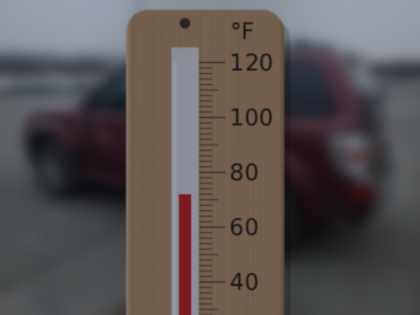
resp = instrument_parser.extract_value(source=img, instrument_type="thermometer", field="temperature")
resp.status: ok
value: 72 °F
